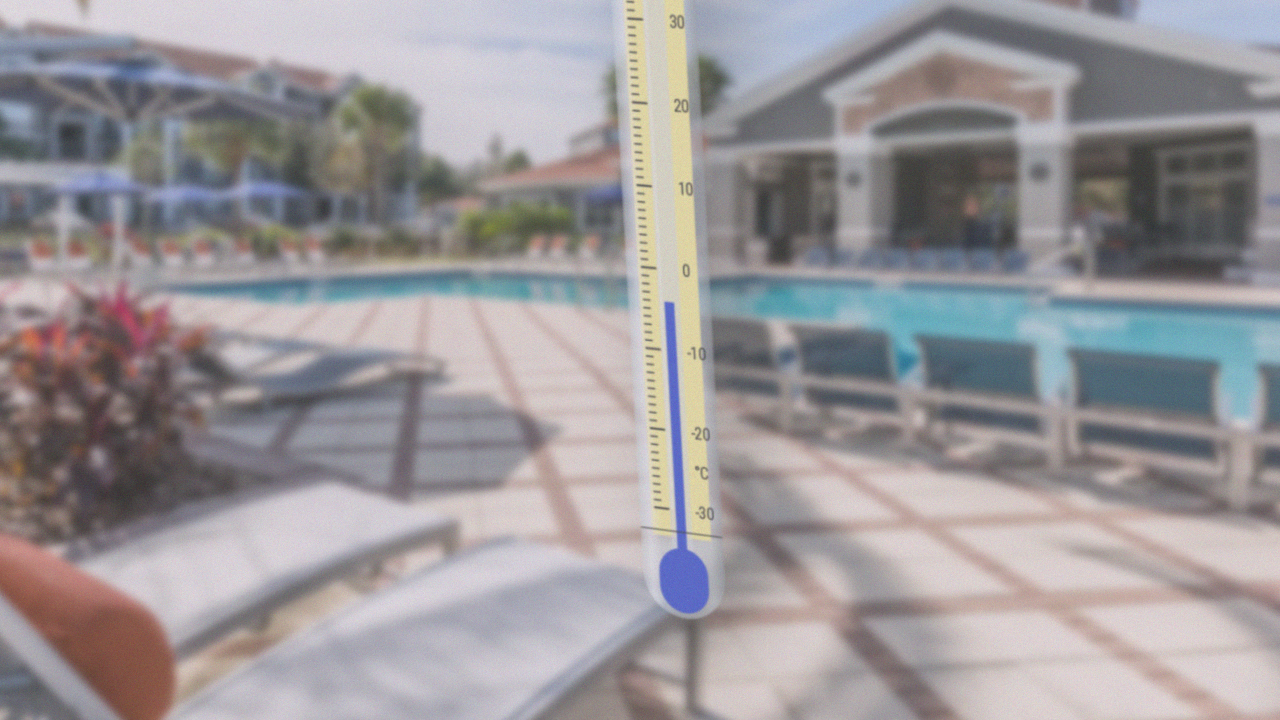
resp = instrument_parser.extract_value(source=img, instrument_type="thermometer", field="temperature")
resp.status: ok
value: -4 °C
